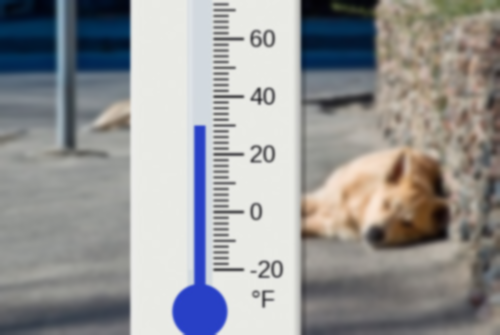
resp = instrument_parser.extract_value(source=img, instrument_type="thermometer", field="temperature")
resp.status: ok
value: 30 °F
